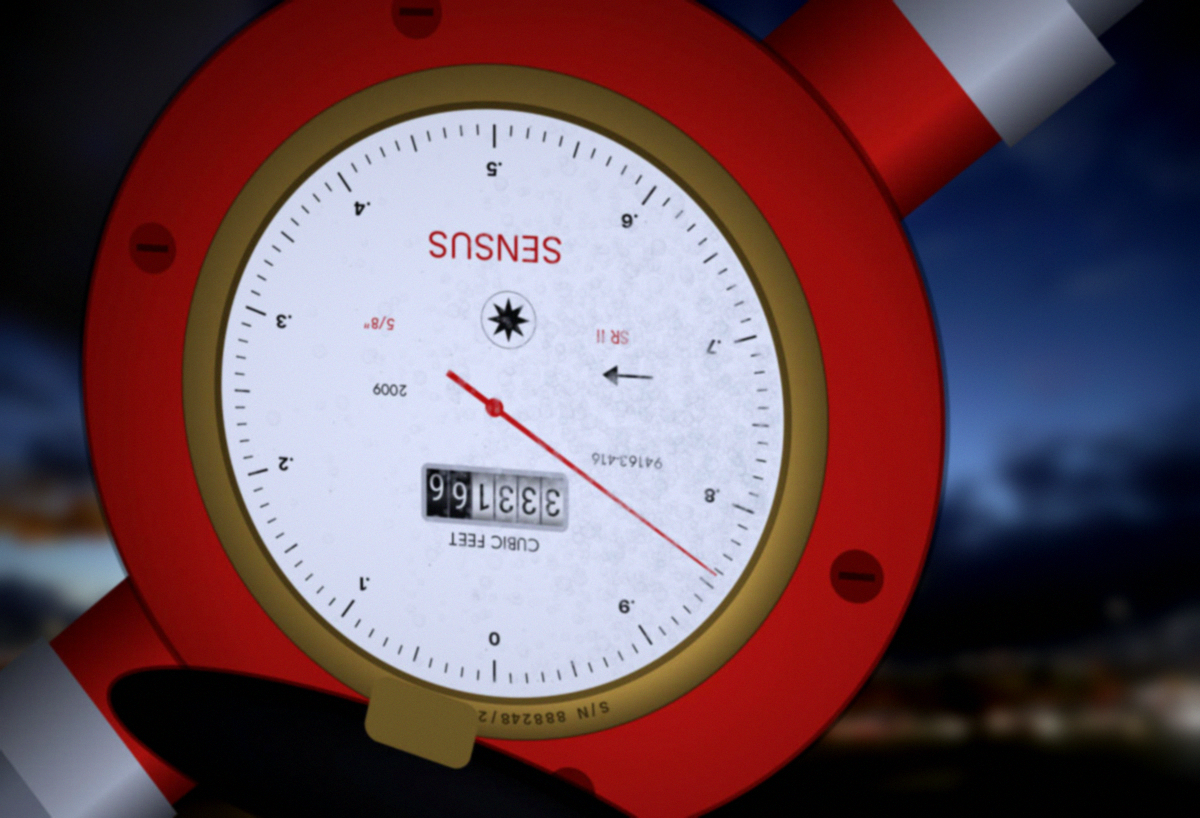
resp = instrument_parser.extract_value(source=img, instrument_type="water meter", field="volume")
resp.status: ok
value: 333165.84 ft³
